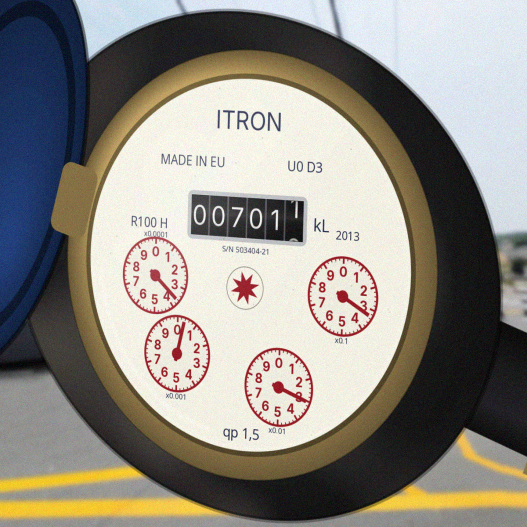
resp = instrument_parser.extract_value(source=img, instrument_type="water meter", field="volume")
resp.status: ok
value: 7011.3303 kL
